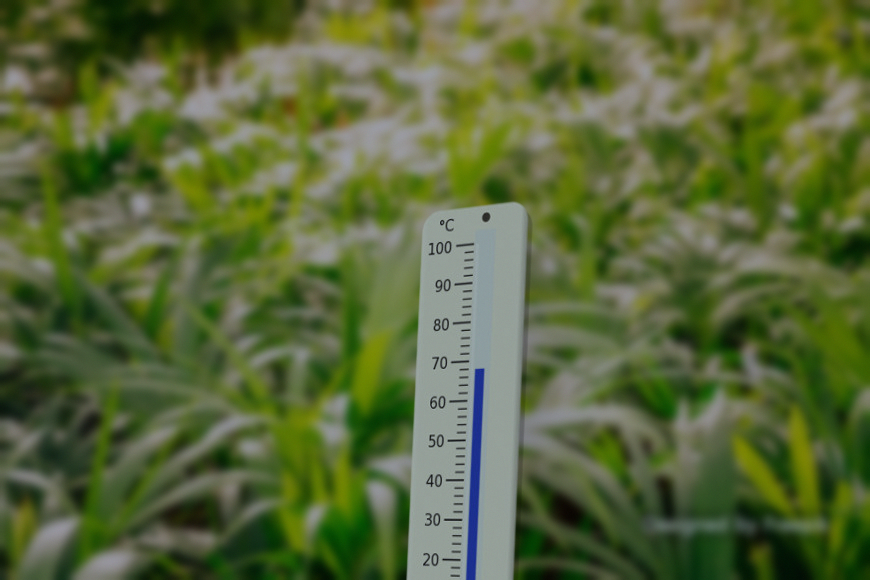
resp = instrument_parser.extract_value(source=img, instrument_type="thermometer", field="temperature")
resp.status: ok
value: 68 °C
